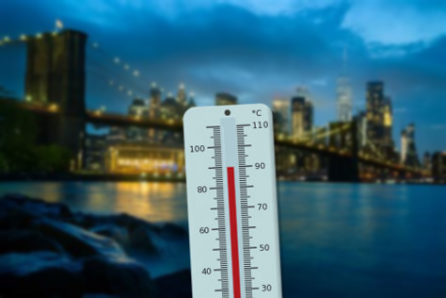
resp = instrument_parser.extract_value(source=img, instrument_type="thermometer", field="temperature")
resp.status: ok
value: 90 °C
